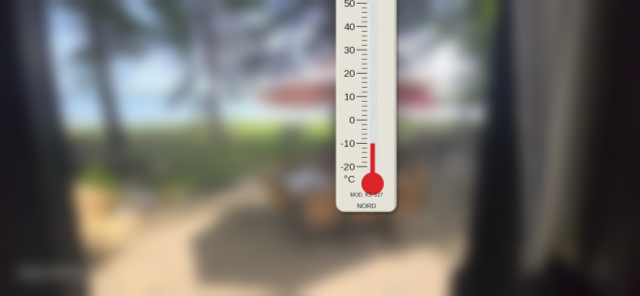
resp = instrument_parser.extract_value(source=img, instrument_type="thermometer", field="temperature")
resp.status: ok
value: -10 °C
